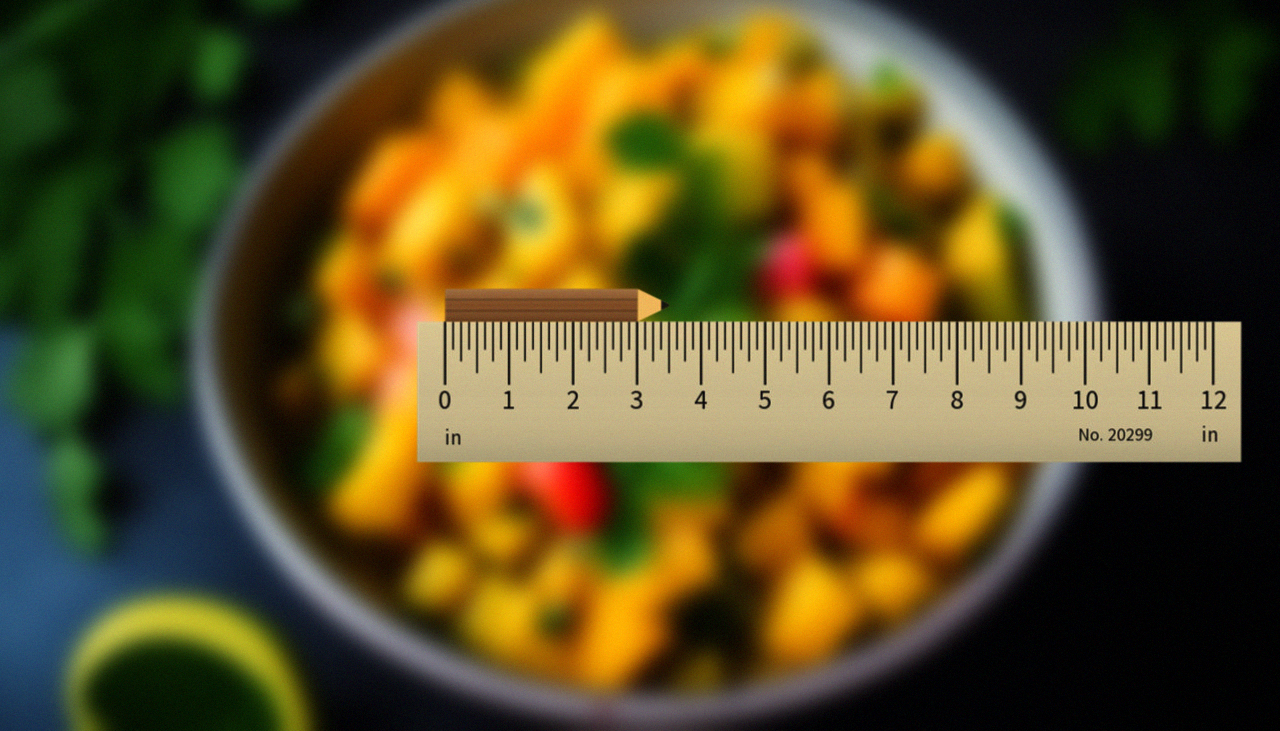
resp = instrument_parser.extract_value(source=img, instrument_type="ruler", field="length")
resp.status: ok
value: 3.5 in
